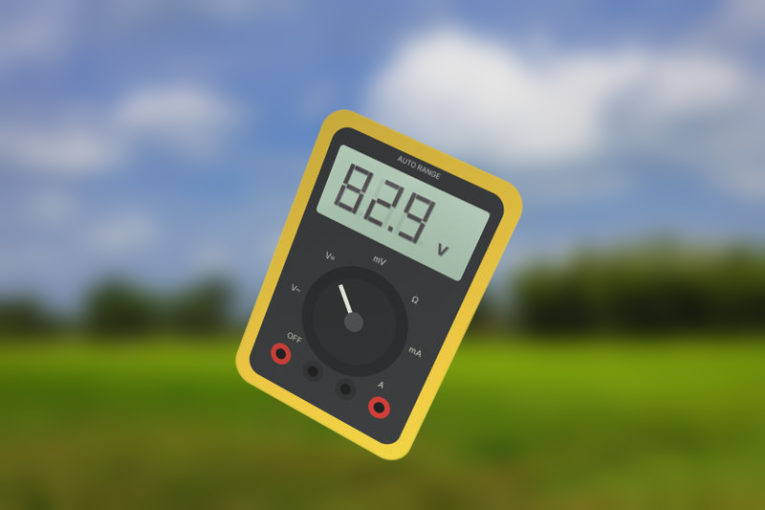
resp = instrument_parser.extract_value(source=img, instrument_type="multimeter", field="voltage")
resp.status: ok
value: 82.9 V
